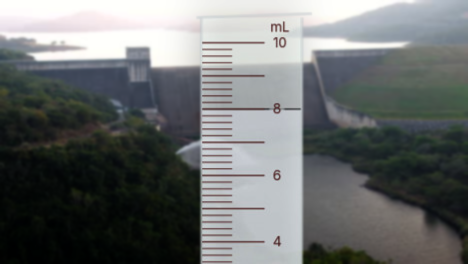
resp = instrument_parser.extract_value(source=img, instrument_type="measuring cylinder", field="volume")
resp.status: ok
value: 8 mL
